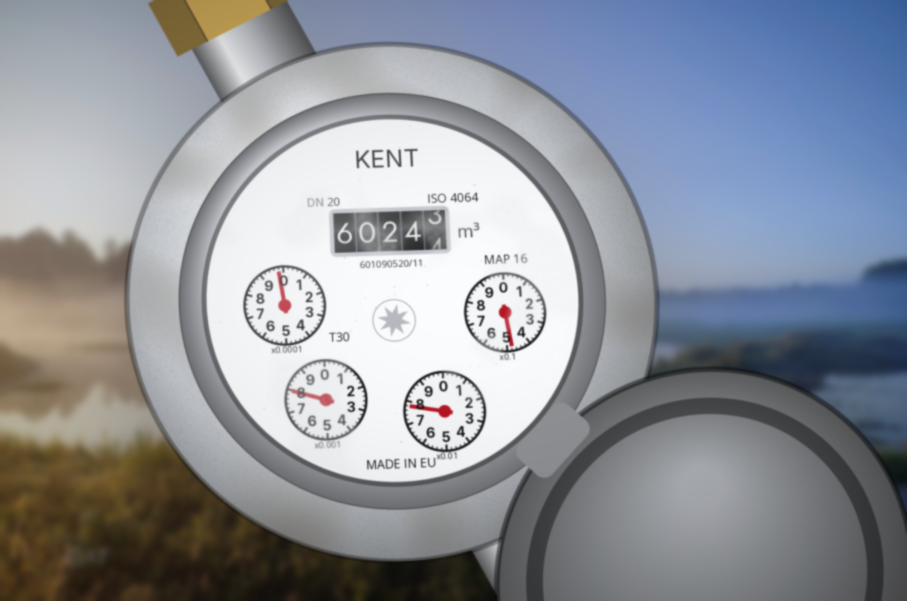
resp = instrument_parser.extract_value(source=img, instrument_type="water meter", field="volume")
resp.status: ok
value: 60243.4779 m³
